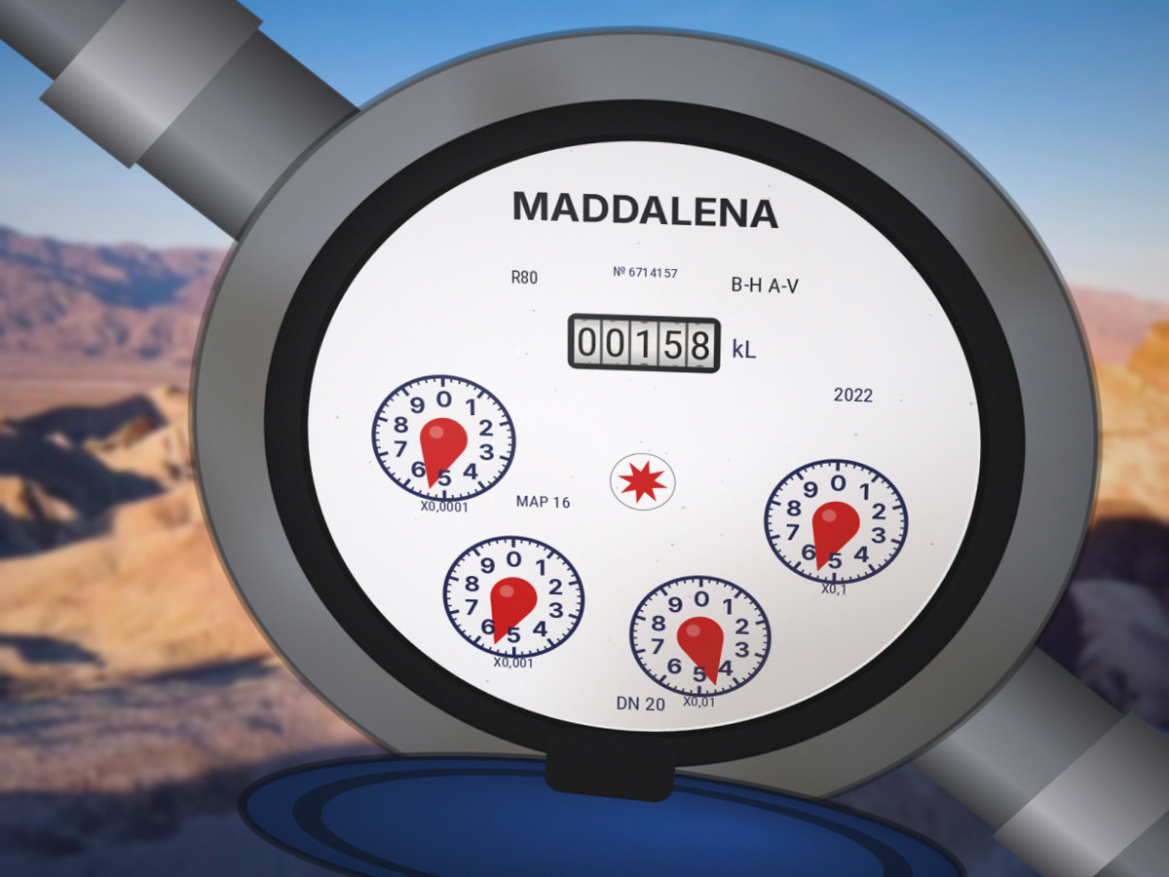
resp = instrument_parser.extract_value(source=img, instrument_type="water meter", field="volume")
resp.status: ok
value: 158.5455 kL
